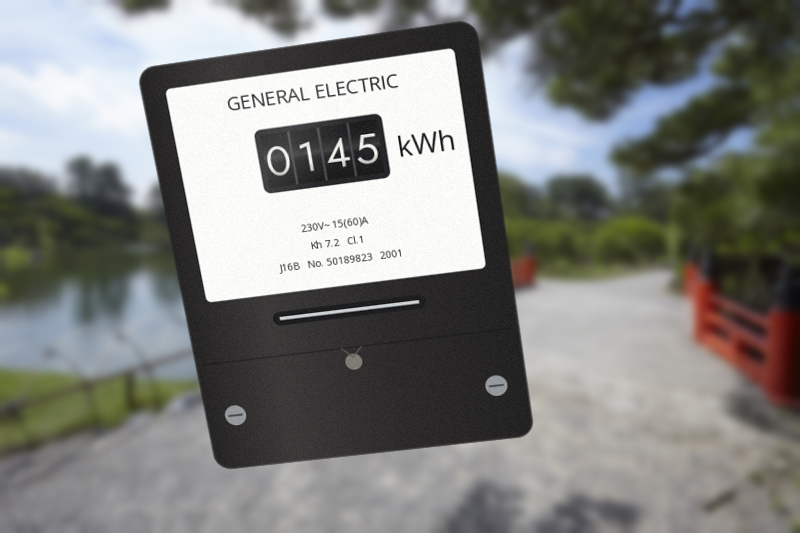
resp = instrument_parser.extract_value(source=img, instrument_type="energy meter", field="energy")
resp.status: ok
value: 145 kWh
